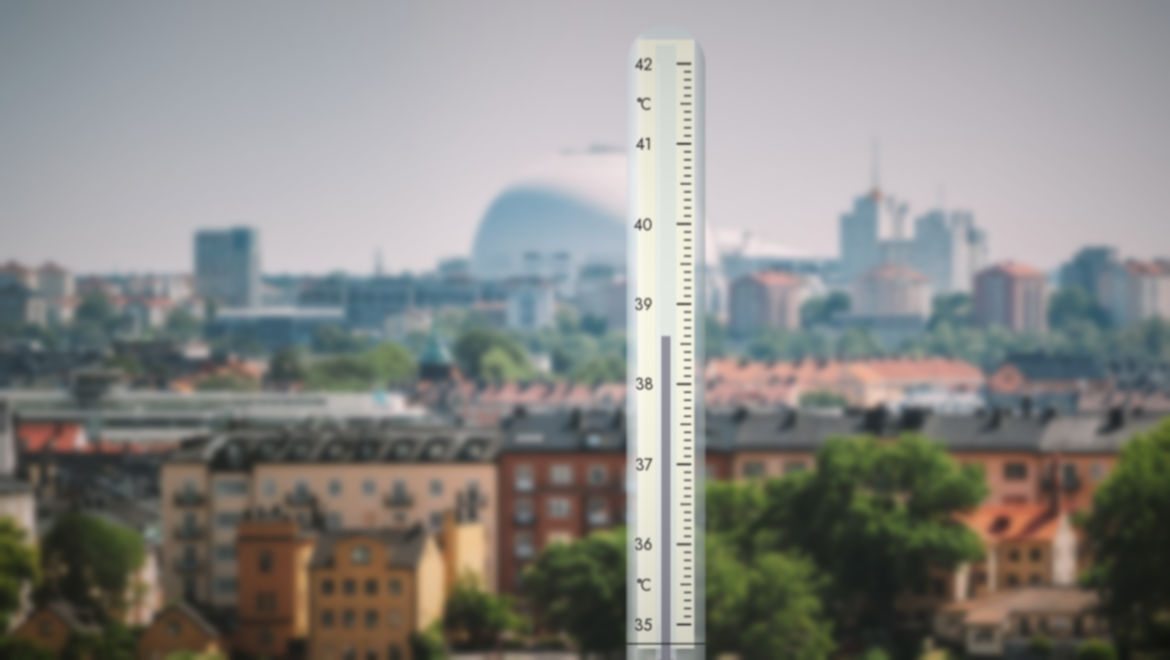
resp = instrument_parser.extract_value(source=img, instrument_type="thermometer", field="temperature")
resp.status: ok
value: 38.6 °C
